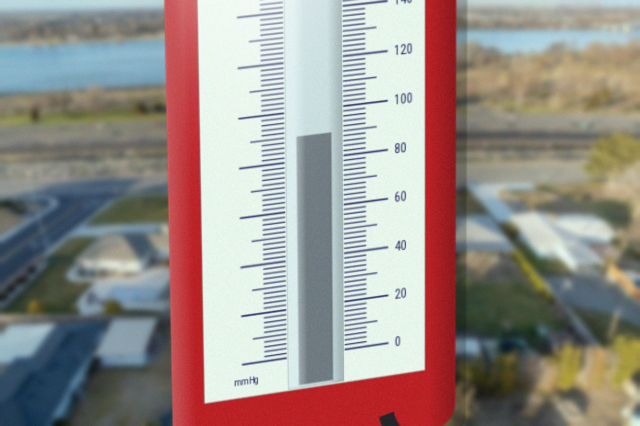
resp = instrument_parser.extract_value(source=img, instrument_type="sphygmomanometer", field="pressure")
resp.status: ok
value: 90 mmHg
